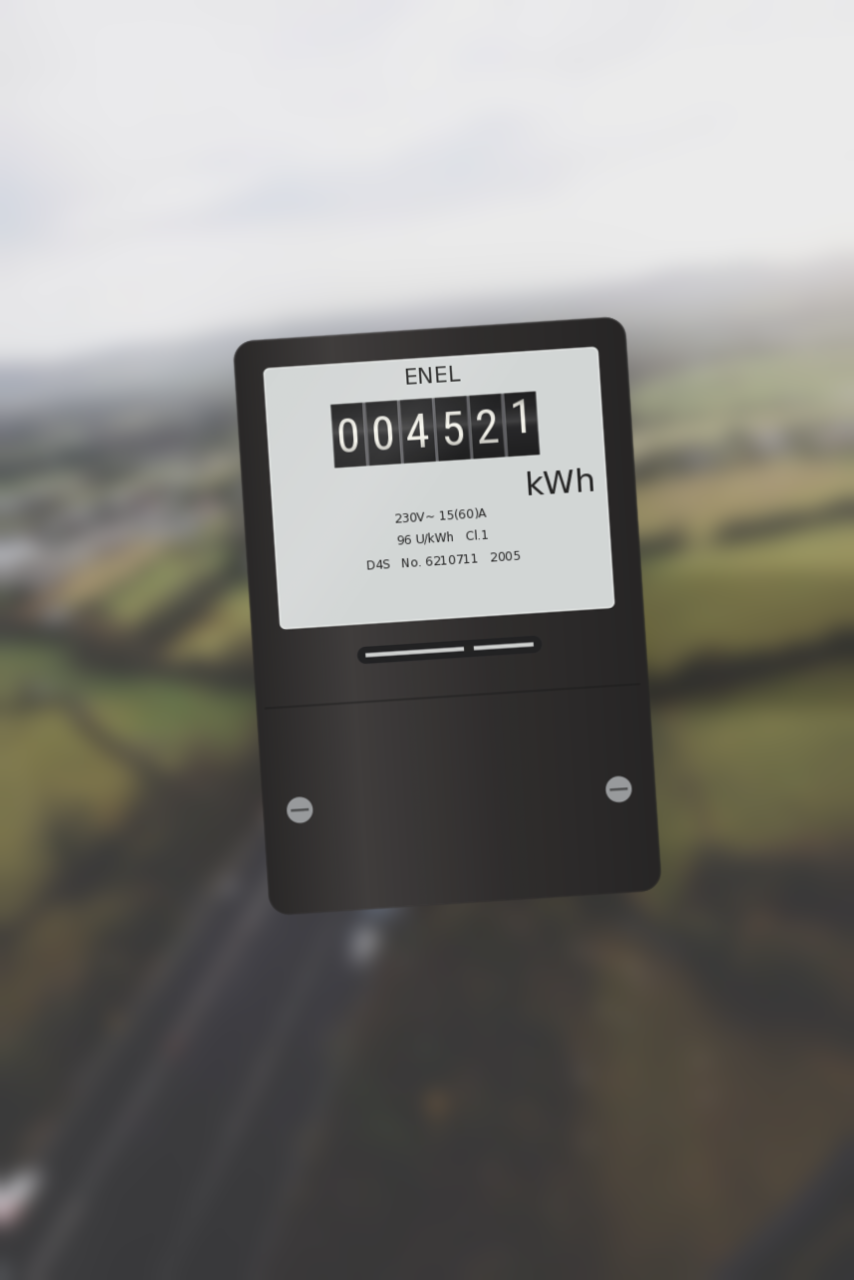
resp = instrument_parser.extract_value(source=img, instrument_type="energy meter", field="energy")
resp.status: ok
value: 4521 kWh
